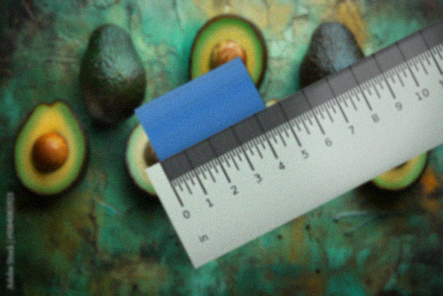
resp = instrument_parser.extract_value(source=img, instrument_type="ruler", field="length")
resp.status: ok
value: 4.5 in
